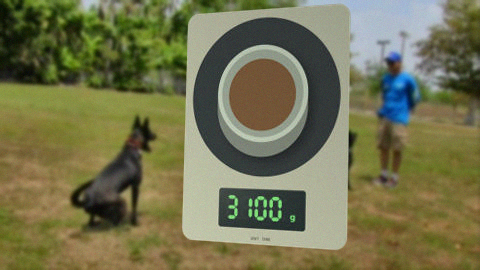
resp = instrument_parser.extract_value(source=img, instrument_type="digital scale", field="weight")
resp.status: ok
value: 3100 g
